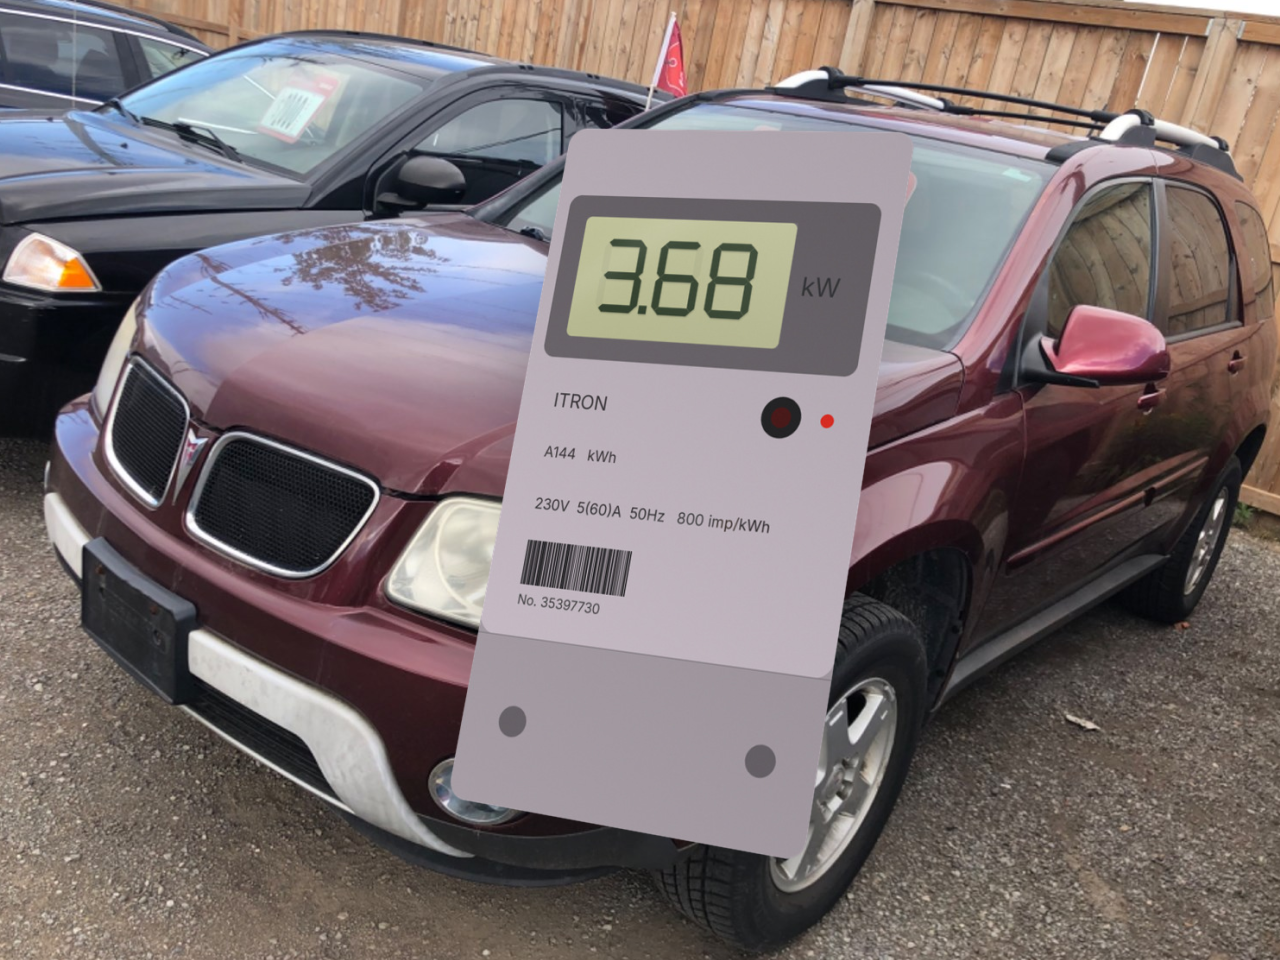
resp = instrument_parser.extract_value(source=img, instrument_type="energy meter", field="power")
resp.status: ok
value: 3.68 kW
